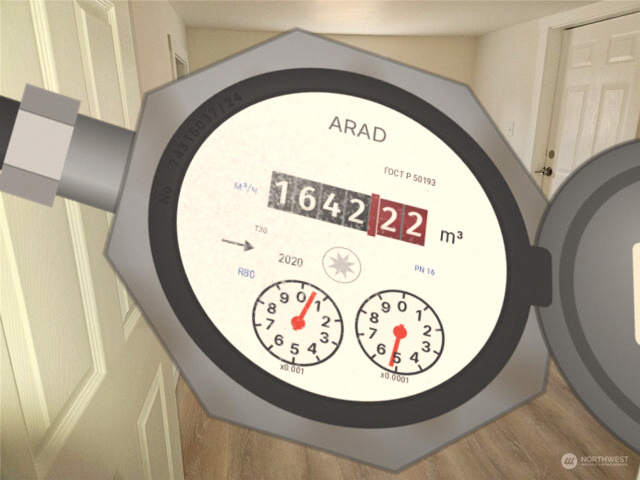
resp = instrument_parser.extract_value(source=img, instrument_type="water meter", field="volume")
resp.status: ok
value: 1642.2205 m³
